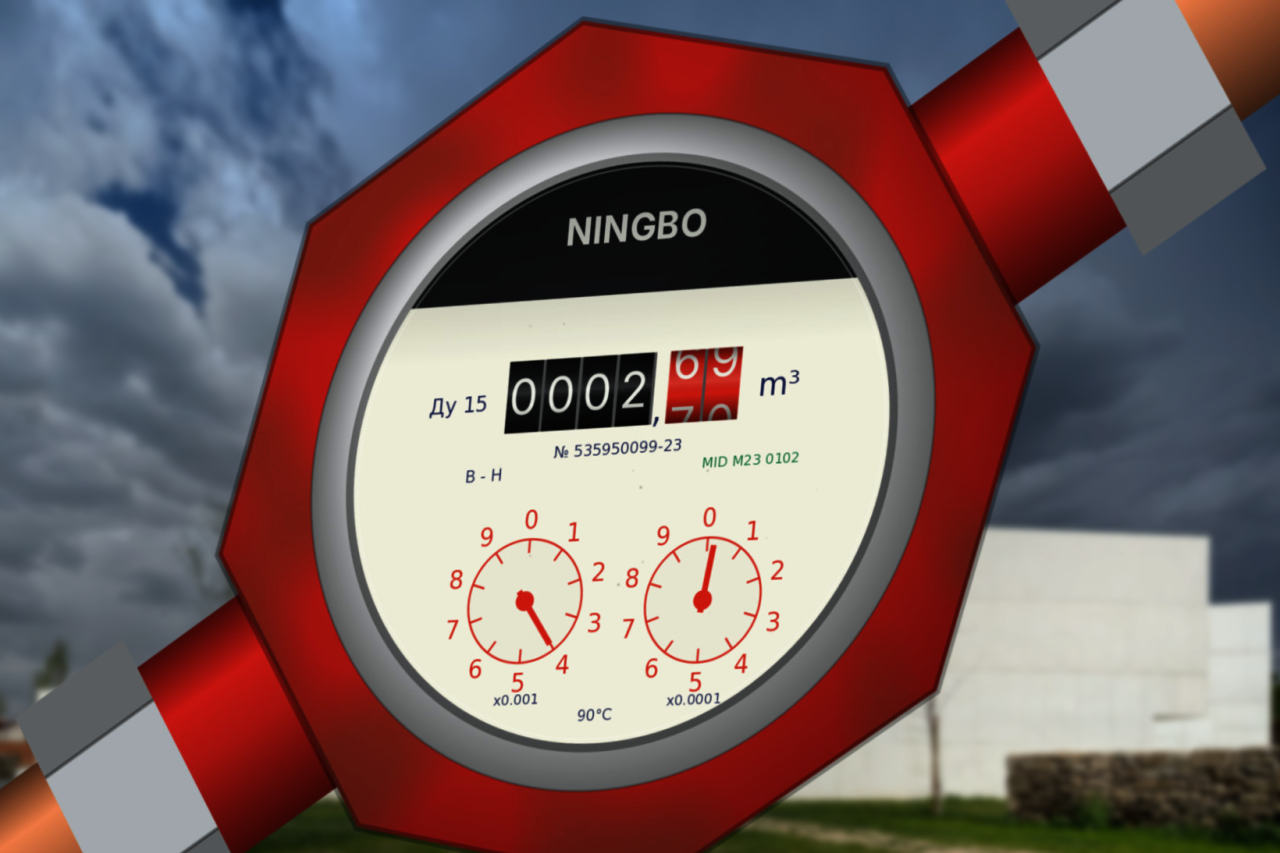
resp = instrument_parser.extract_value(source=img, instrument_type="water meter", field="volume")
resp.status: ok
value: 2.6940 m³
